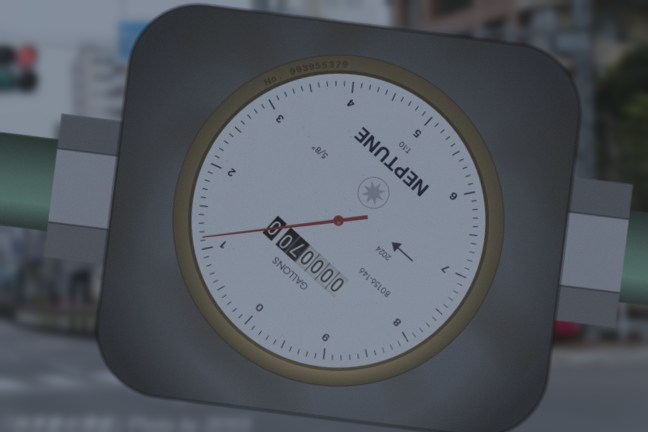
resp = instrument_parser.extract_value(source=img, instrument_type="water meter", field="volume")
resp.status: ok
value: 701.1 gal
